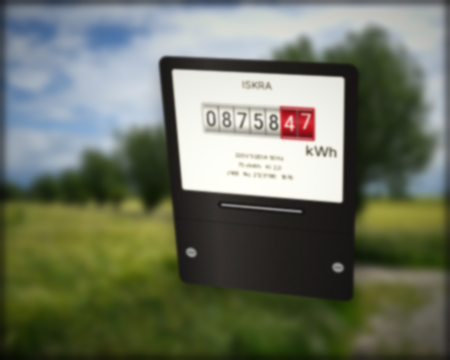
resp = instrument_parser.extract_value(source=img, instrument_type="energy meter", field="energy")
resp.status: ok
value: 8758.47 kWh
